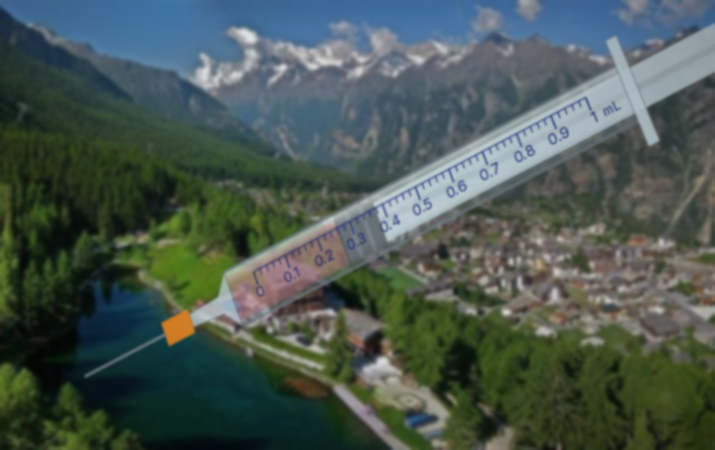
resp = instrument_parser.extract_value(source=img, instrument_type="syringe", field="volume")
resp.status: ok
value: 0.26 mL
